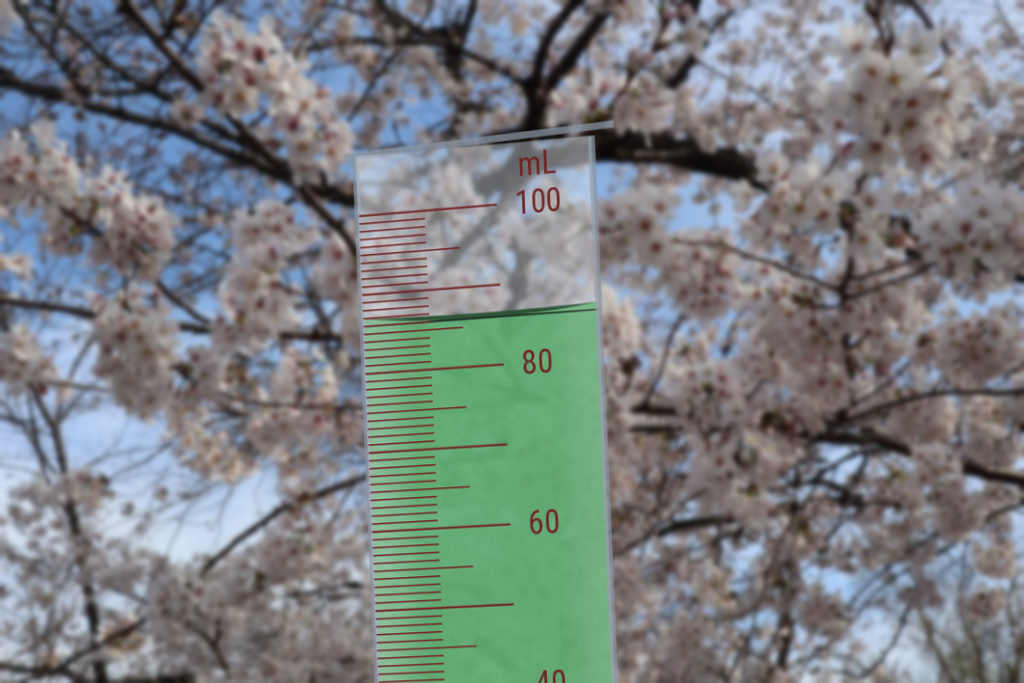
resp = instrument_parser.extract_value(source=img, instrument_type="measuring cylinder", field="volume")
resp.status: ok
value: 86 mL
